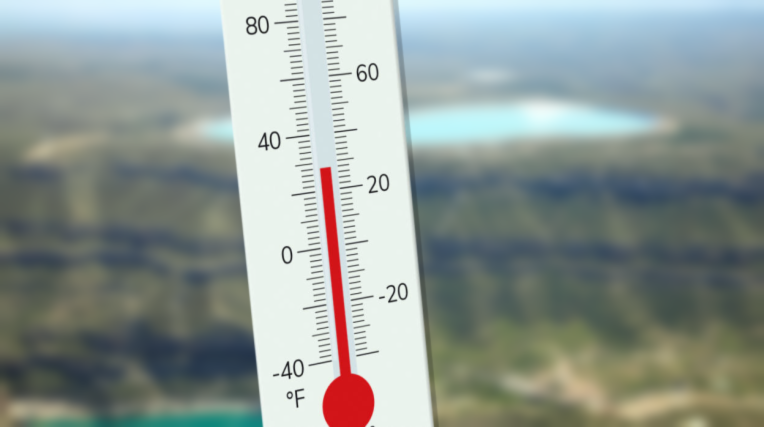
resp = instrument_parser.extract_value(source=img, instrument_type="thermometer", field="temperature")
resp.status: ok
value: 28 °F
